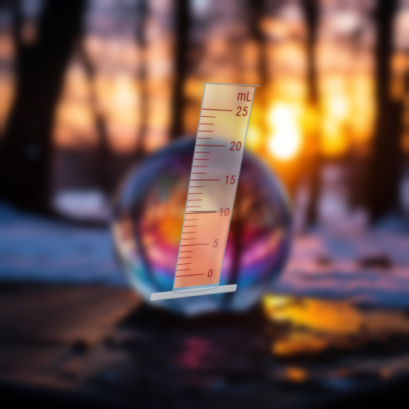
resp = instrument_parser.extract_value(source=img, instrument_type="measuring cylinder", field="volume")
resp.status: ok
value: 10 mL
